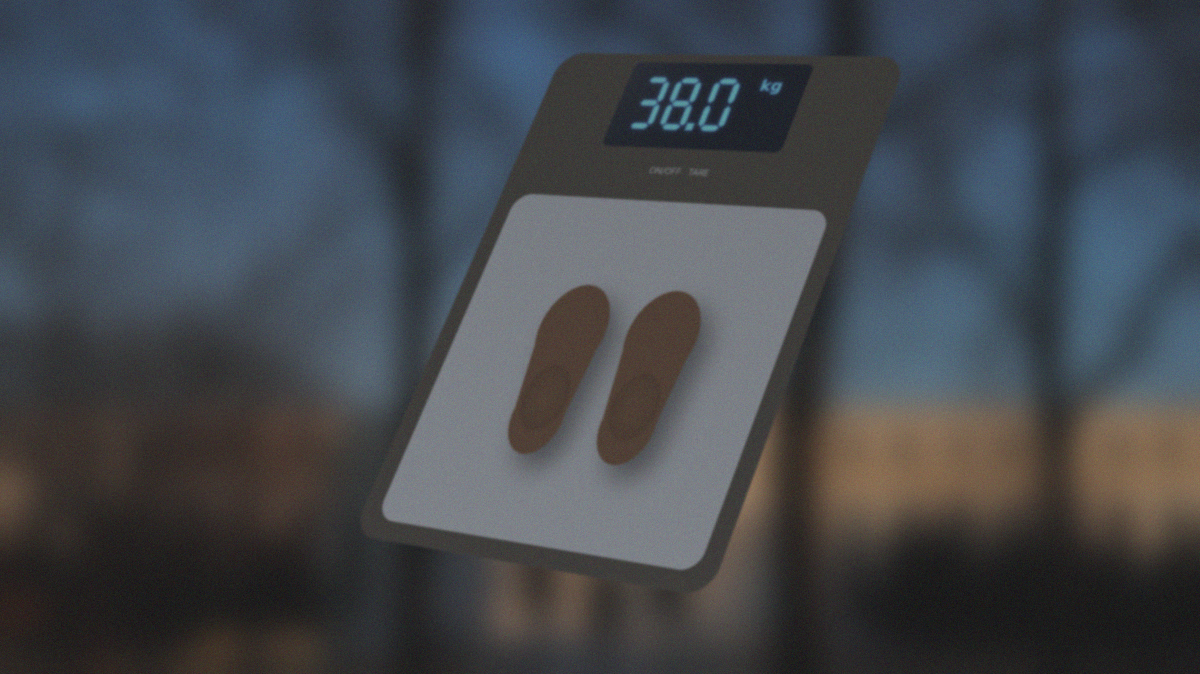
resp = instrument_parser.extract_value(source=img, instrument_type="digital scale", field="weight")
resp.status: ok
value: 38.0 kg
